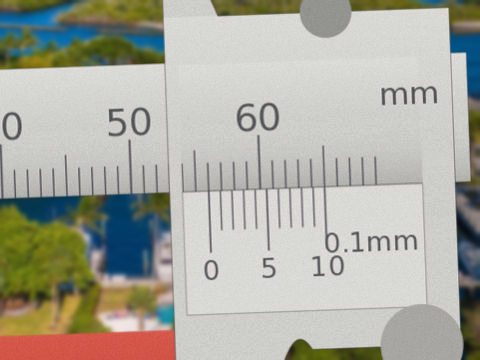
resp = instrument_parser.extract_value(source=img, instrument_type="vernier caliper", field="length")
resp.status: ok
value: 56.0 mm
